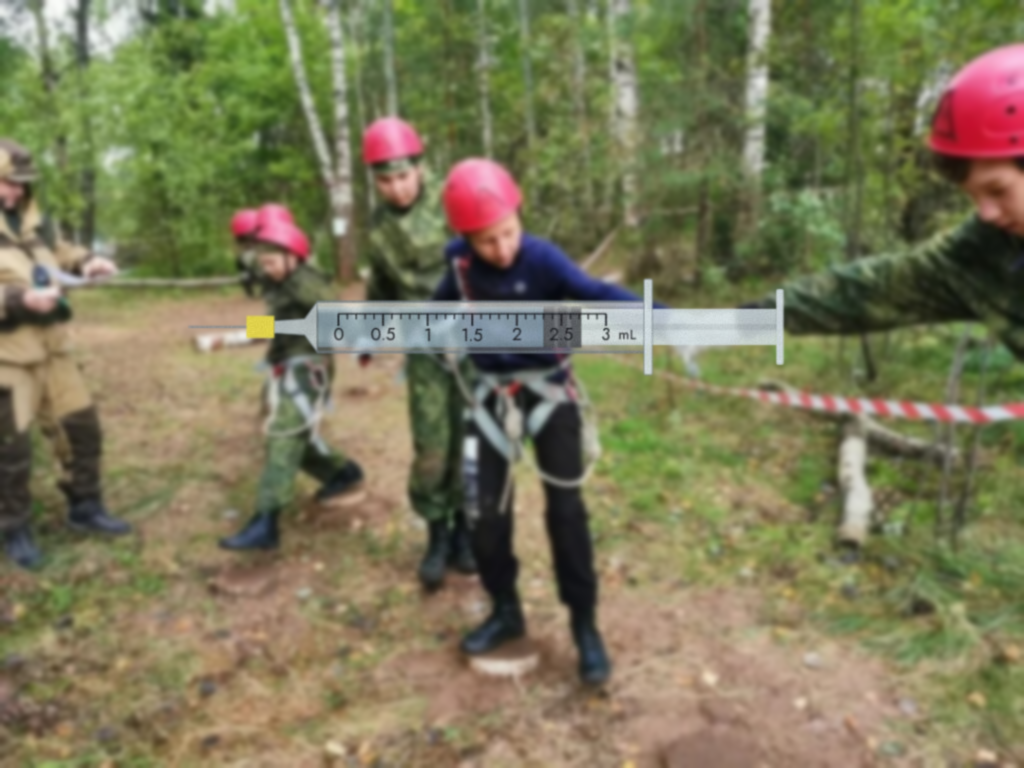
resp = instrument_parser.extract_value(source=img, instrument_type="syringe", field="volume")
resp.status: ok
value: 2.3 mL
